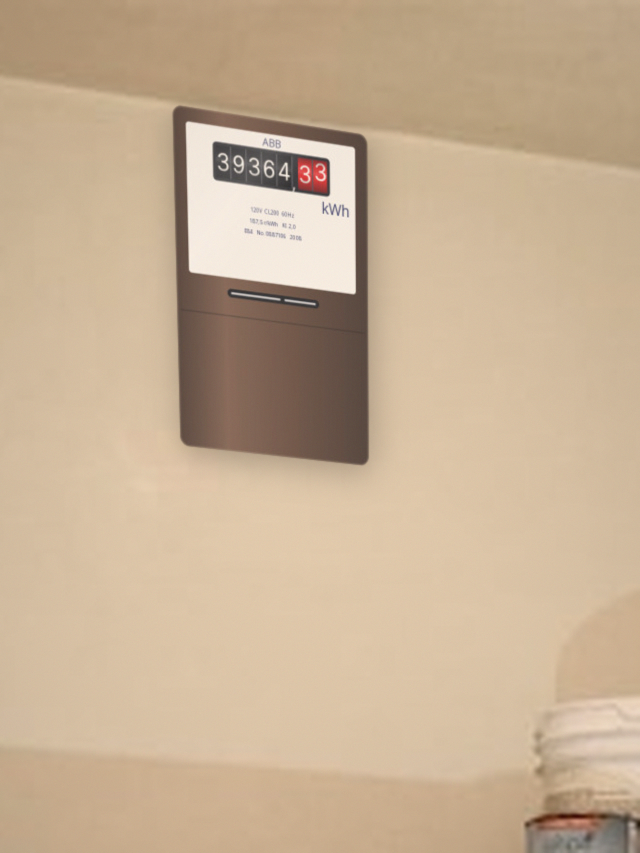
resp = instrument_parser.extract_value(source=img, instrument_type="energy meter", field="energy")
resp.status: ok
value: 39364.33 kWh
